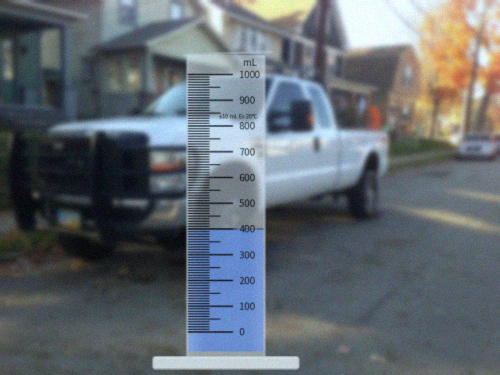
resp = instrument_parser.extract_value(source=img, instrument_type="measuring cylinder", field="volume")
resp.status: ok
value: 400 mL
